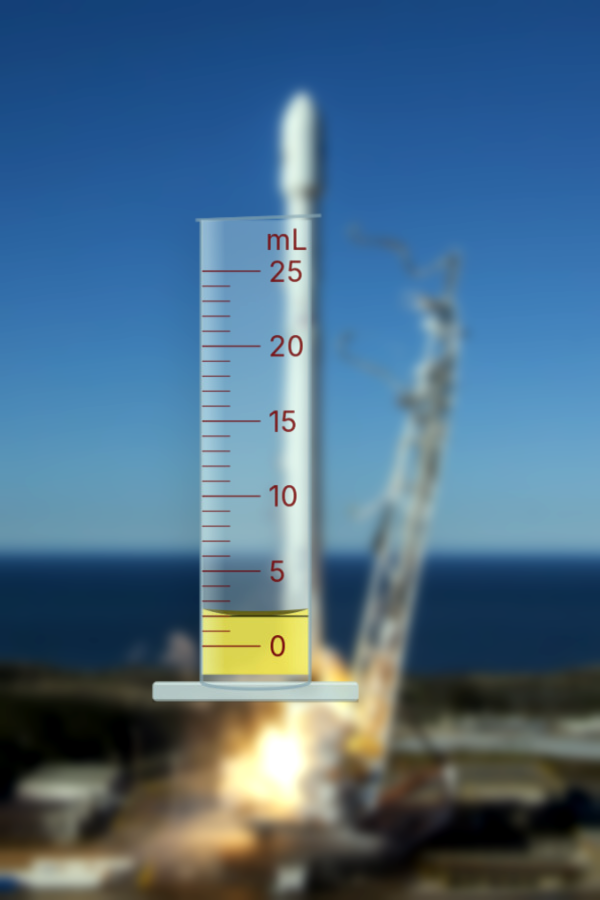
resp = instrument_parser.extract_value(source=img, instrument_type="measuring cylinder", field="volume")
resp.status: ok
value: 2 mL
